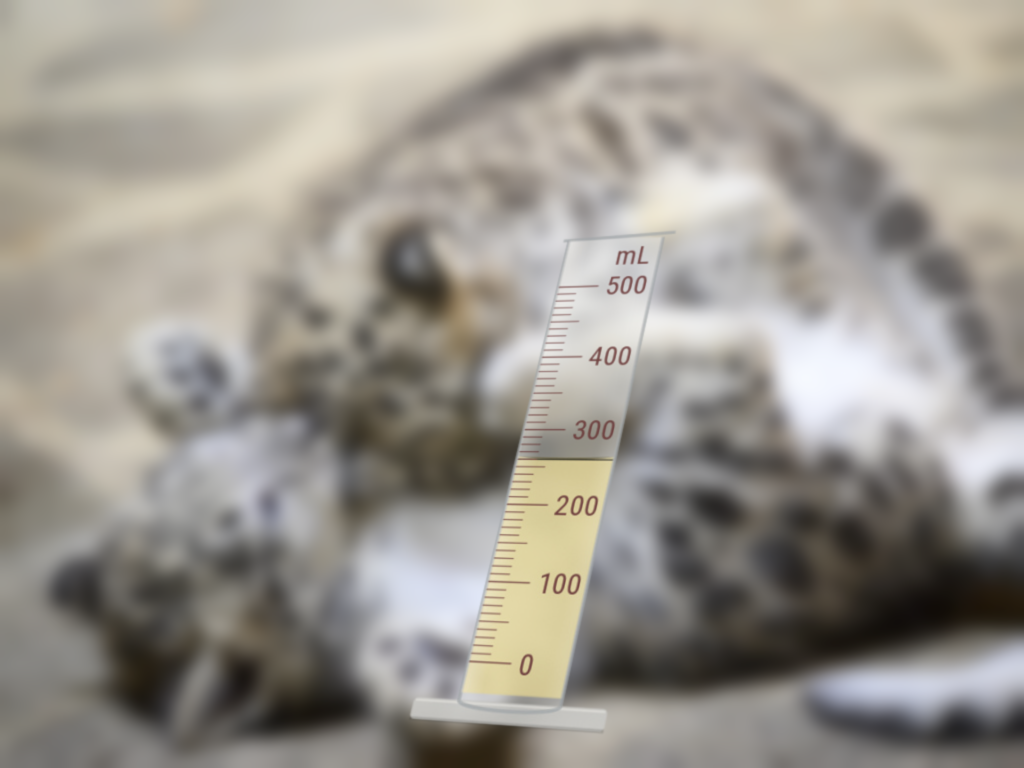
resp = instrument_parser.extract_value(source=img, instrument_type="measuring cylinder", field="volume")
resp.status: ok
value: 260 mL
